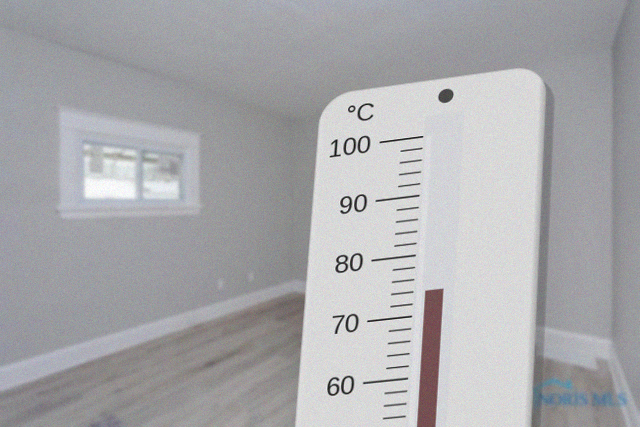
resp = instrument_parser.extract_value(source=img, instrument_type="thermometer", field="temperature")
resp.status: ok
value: 74 °C
